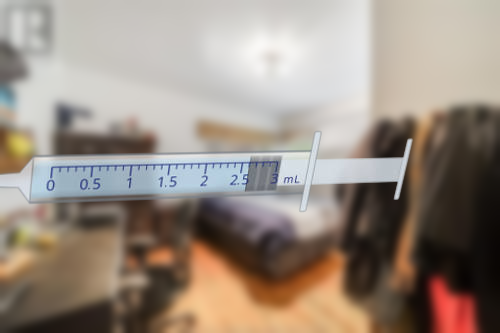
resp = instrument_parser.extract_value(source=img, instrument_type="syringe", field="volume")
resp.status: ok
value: 2.6 mL
